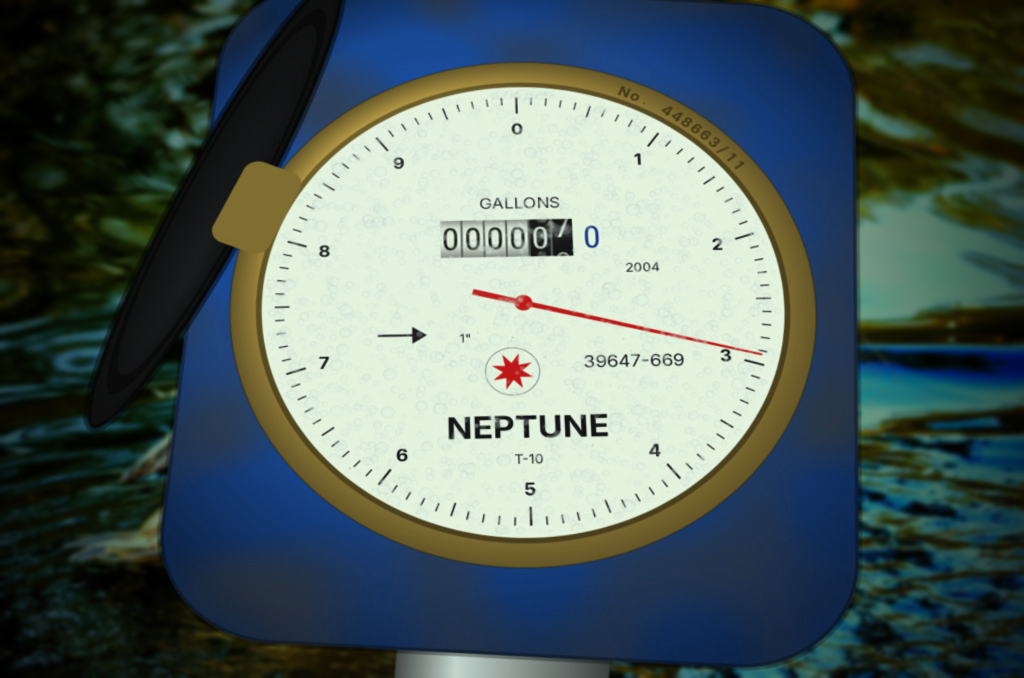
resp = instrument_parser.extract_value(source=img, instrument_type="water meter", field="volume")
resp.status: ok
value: 72.9 gal
